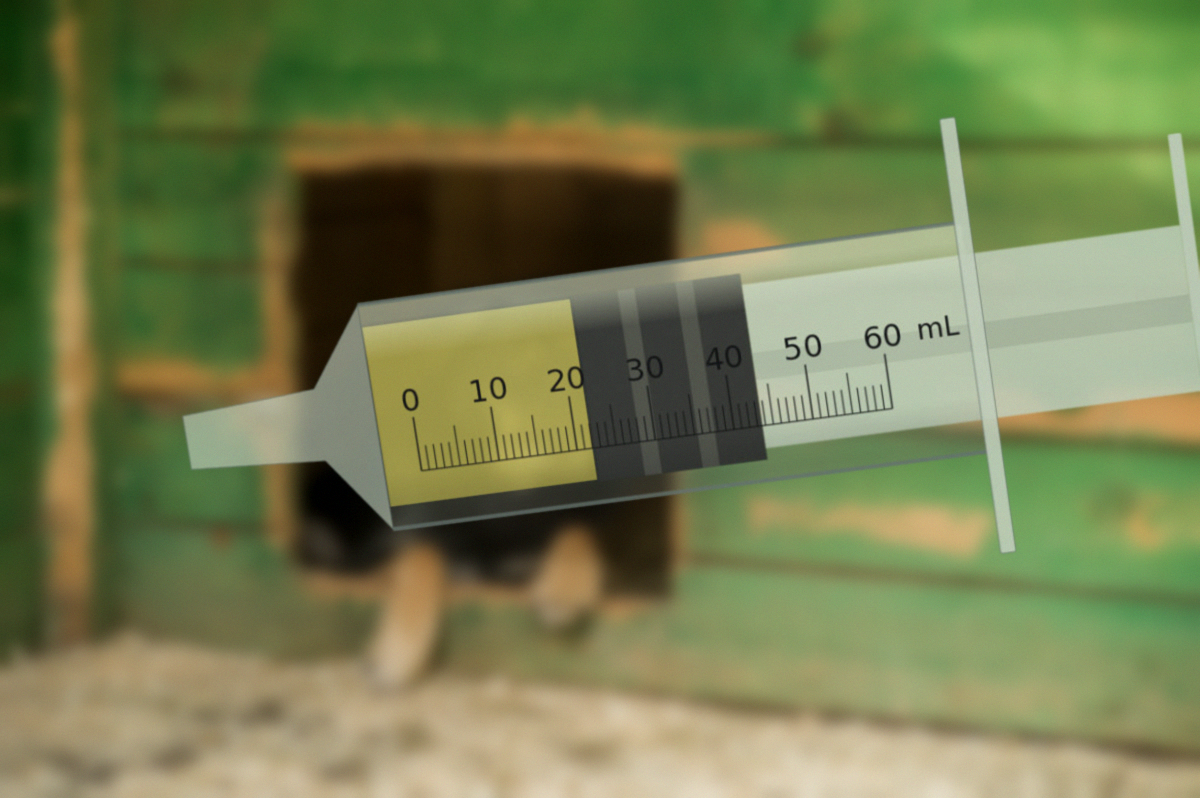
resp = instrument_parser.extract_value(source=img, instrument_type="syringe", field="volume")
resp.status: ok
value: 22 mL
